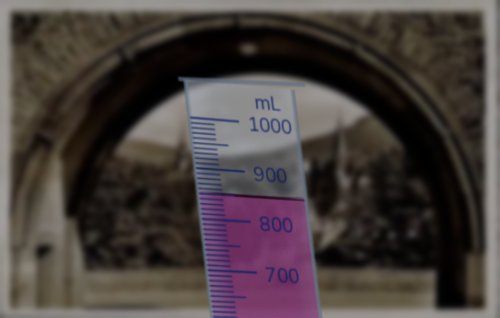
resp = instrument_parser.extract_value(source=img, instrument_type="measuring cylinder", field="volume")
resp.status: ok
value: 850 mL
